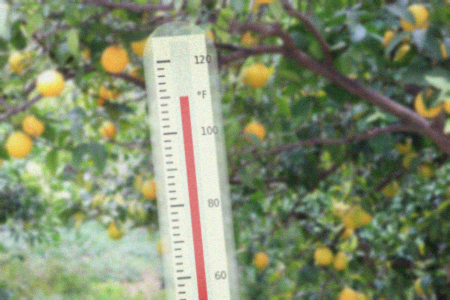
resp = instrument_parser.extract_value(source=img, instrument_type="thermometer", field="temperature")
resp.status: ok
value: 110 °F
